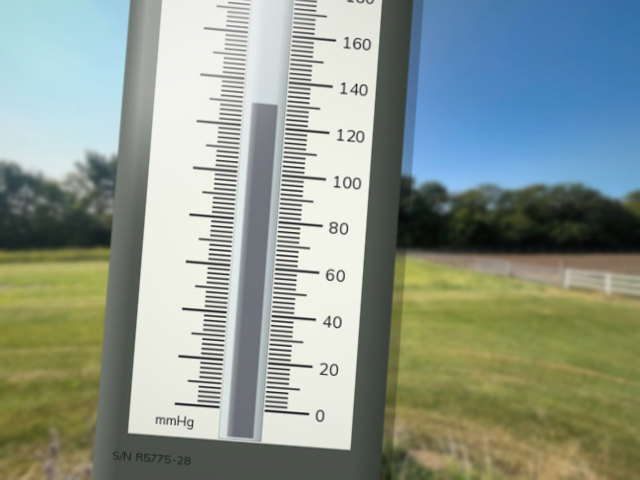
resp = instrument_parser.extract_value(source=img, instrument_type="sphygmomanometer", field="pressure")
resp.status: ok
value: 130 mmHg
